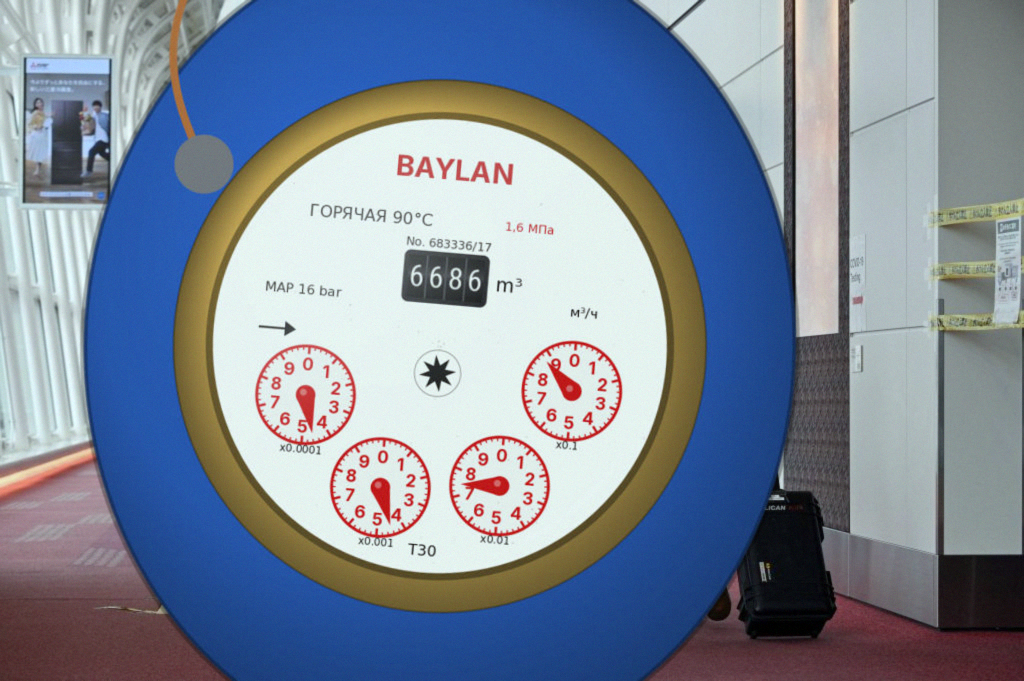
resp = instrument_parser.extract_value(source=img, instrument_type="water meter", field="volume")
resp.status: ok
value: 6686.8744 m³
